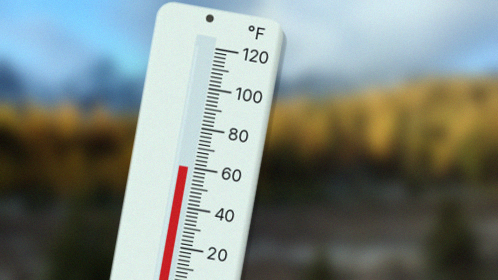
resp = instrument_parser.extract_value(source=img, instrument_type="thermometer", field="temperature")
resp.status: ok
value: 60 °F
